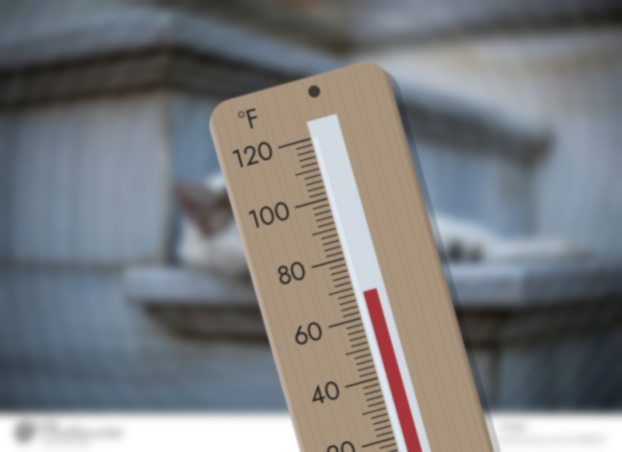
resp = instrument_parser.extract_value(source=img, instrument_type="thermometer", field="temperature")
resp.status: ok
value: 68 °F
